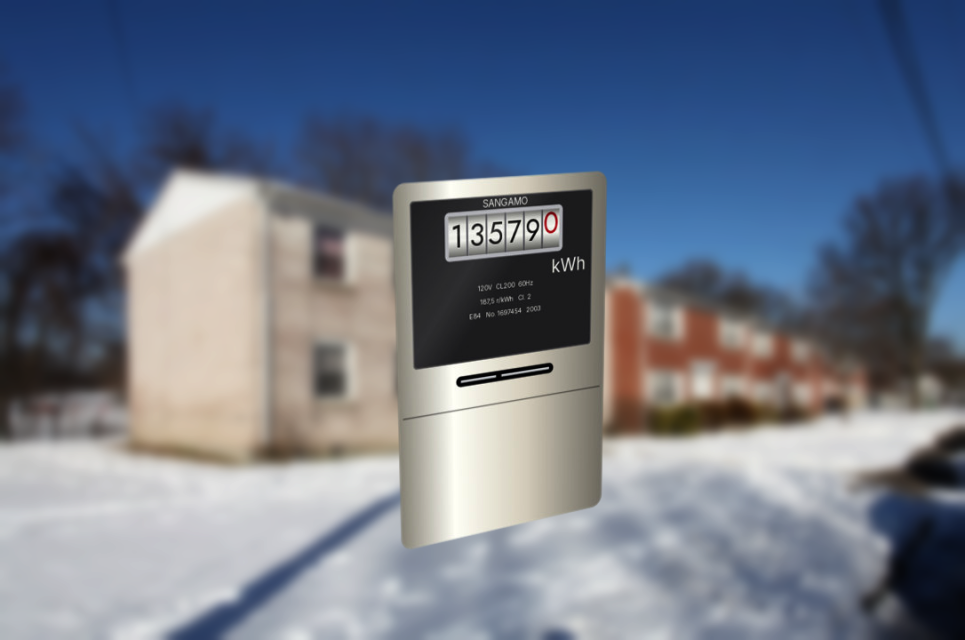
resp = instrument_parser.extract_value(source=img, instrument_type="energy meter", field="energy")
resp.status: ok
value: 13579.0 kWh
